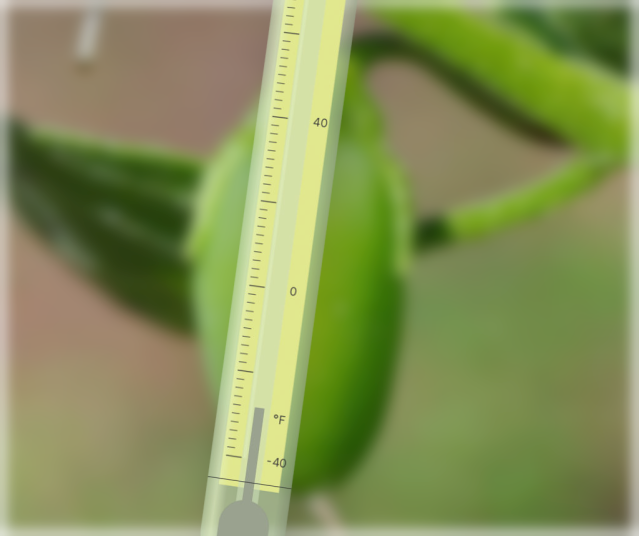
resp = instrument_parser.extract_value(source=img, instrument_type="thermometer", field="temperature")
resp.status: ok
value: -28 °F
